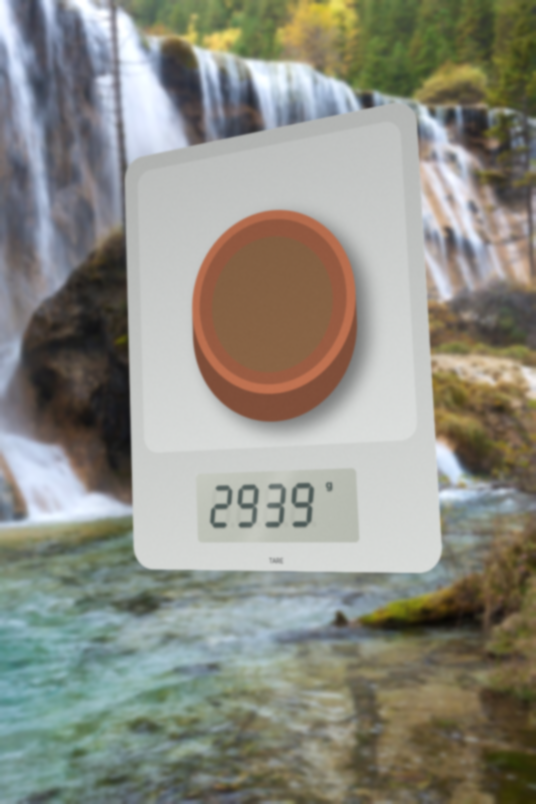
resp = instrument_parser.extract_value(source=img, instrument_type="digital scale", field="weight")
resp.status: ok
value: 2939 g
